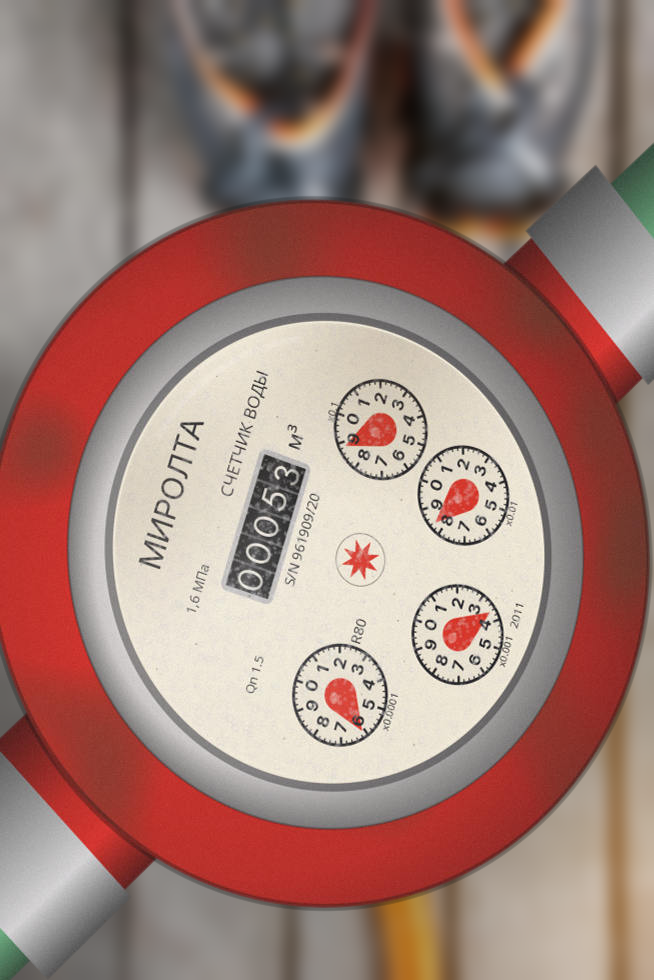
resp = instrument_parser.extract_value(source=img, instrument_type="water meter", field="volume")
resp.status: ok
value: 52.8836 m³
